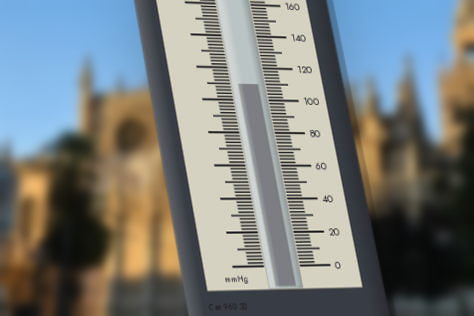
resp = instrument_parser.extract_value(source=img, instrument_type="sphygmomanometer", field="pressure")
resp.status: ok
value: 110 mmHg
